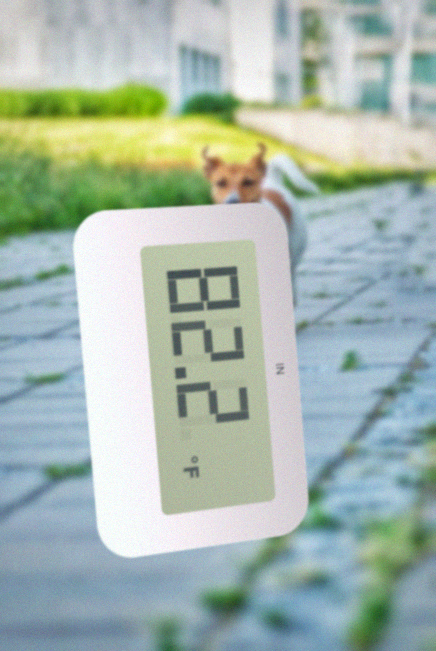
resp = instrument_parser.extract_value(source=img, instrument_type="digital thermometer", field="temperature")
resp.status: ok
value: 82.2 °F
